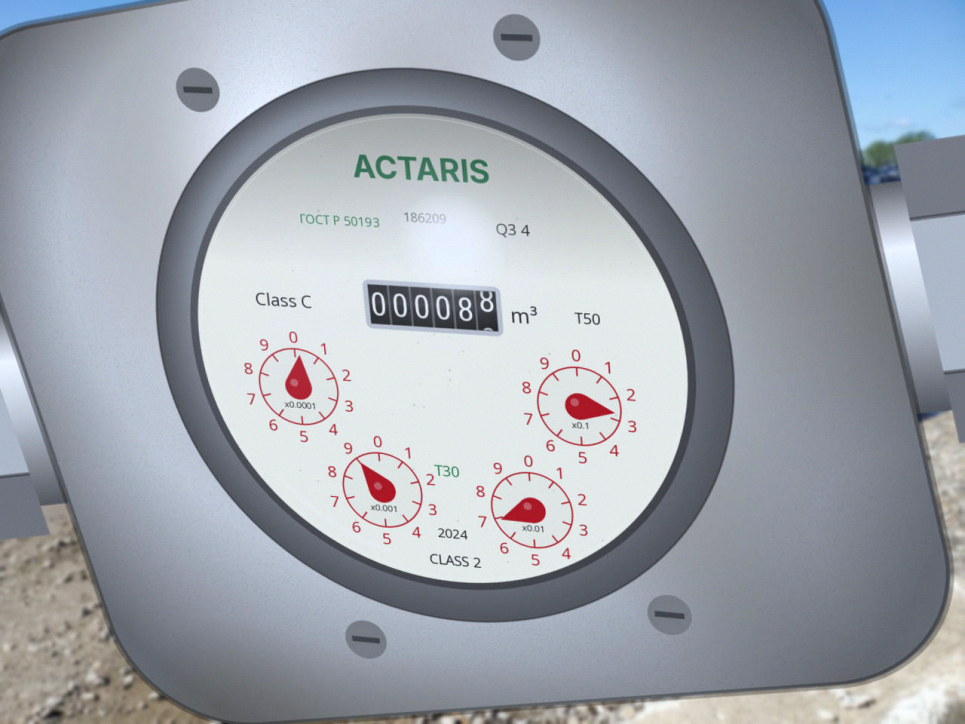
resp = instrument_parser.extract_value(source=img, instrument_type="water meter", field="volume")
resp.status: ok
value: 88.2690 m³
